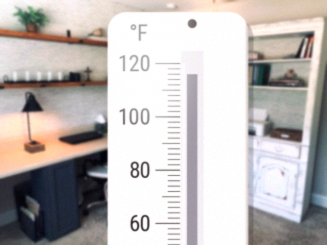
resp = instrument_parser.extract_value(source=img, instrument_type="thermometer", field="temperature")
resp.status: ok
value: 116 °F
